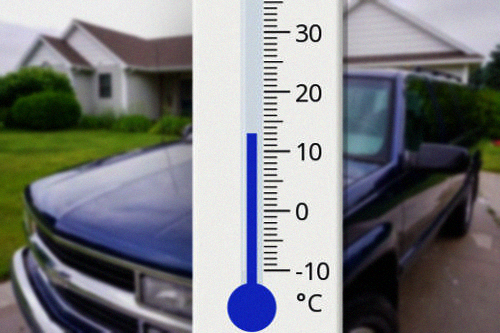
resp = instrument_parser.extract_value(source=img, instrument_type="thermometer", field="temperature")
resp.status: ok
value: 13 °C
